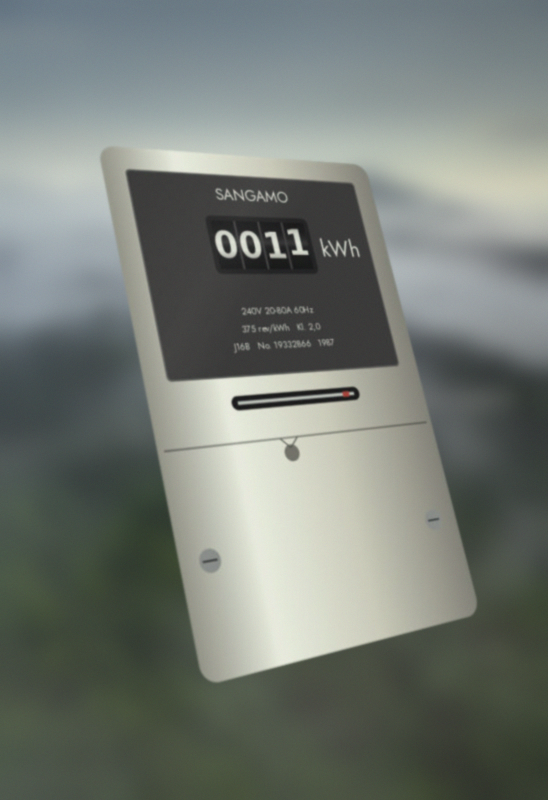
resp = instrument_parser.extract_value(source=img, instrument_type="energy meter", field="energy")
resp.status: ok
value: 11 kWh
